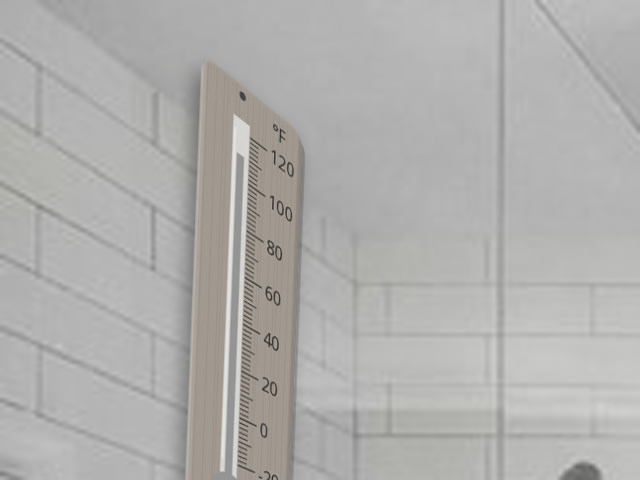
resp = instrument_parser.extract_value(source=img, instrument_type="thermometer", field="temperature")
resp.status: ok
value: 110 °F
